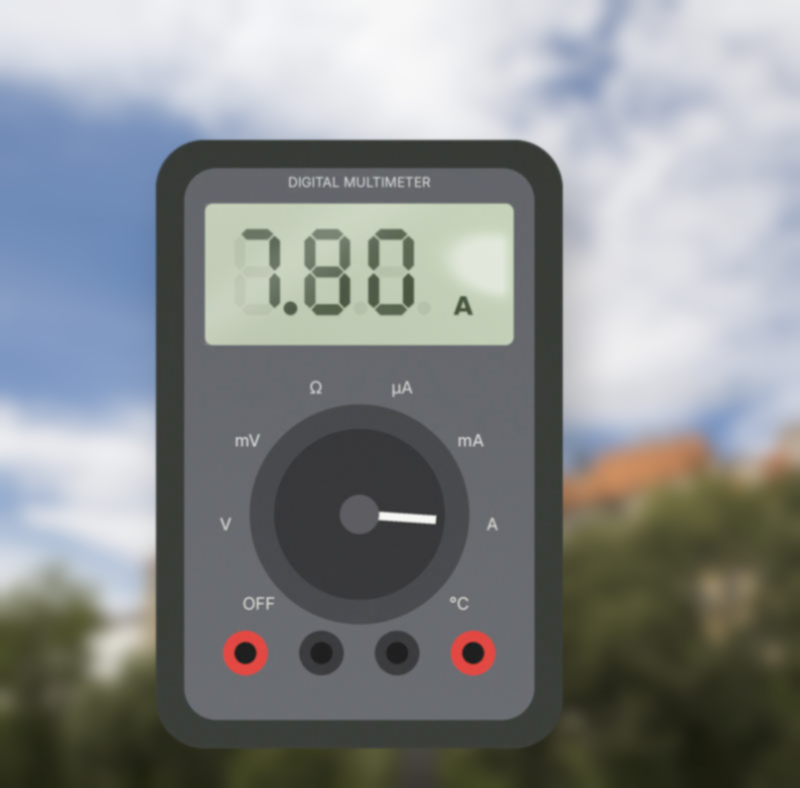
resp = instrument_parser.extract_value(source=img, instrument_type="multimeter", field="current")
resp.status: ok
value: 7.80 A
